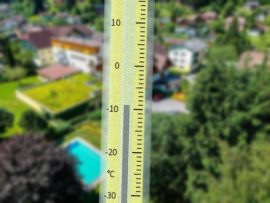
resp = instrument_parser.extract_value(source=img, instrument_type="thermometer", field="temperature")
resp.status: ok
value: -9 °C
